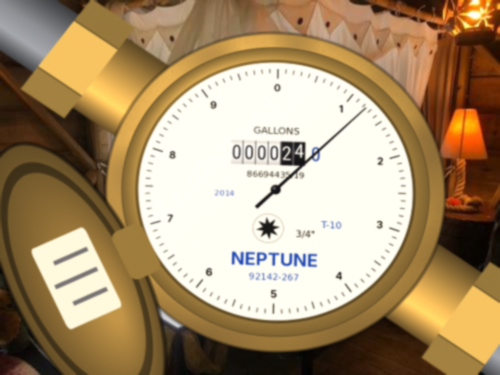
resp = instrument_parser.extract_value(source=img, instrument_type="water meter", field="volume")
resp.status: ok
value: 241.2 gal
